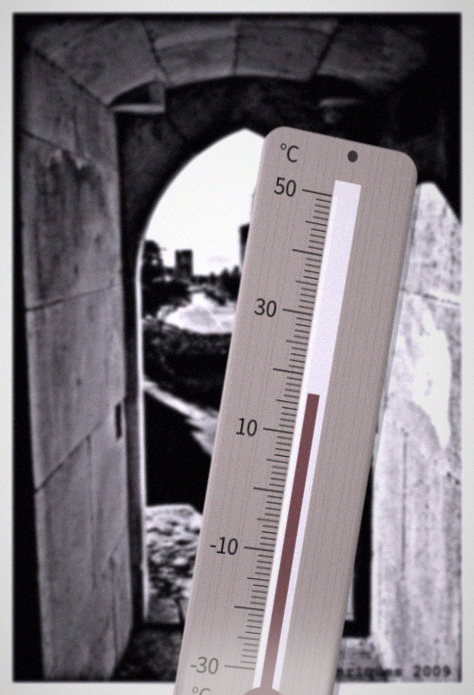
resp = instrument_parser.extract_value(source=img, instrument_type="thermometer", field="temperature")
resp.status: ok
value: 17 °C
